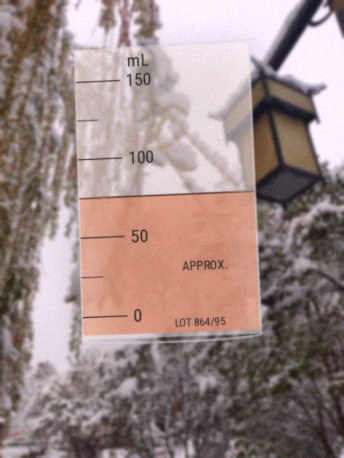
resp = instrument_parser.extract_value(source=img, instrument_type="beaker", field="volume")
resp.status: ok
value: 75 mL
